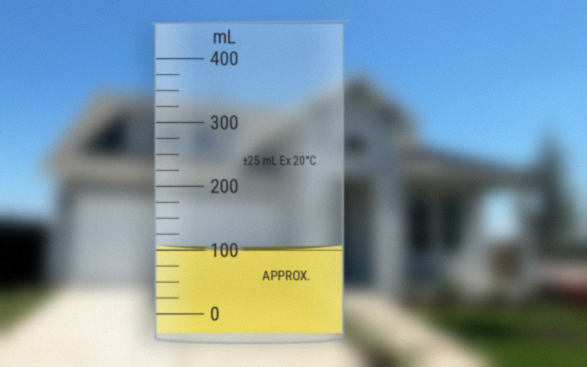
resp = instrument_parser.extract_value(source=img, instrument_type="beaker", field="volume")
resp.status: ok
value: 100 mL
